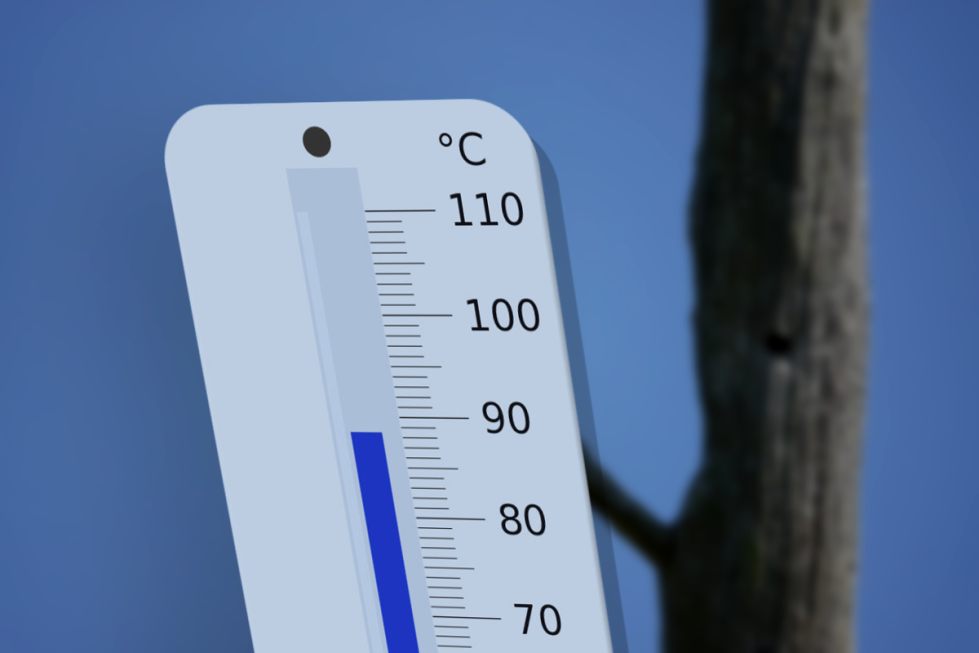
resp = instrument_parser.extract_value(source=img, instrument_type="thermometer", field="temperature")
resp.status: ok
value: 88.5 °C
